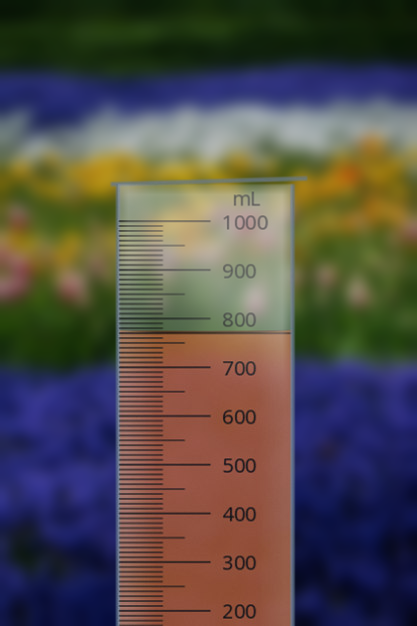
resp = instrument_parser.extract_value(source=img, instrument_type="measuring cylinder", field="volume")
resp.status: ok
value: 770 mL
